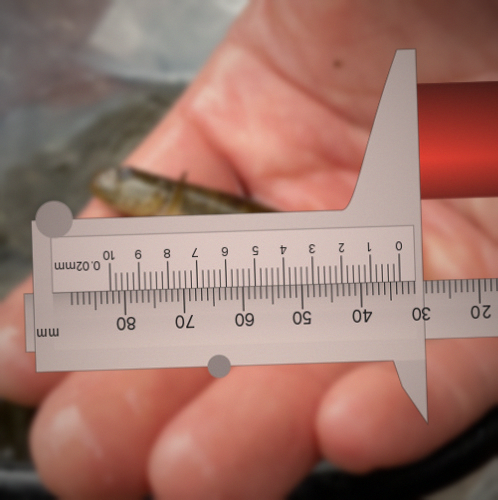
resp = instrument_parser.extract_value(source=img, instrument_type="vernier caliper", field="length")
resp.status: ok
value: 33.4 mm
